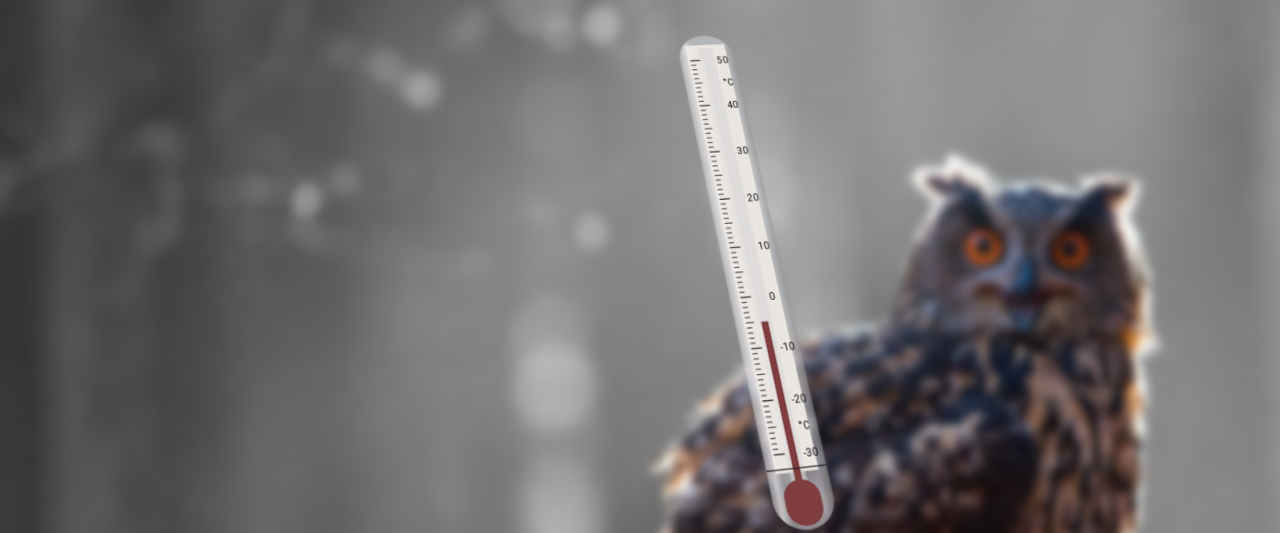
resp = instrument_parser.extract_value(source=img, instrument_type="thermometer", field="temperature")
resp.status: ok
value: -5 °C
